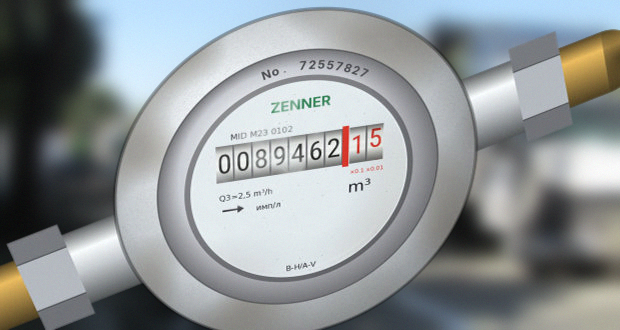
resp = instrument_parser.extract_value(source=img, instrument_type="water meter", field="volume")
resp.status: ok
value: 89462.15 m³
